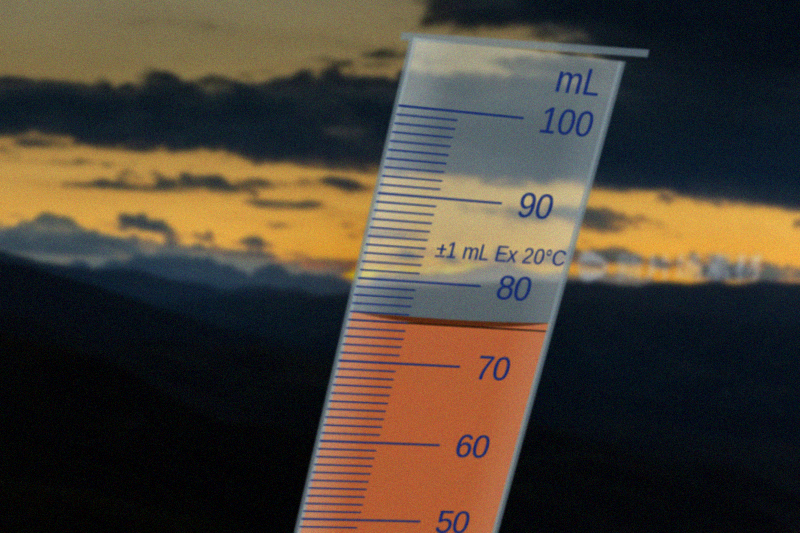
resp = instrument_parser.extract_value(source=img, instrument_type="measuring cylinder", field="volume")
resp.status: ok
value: 75 mL
